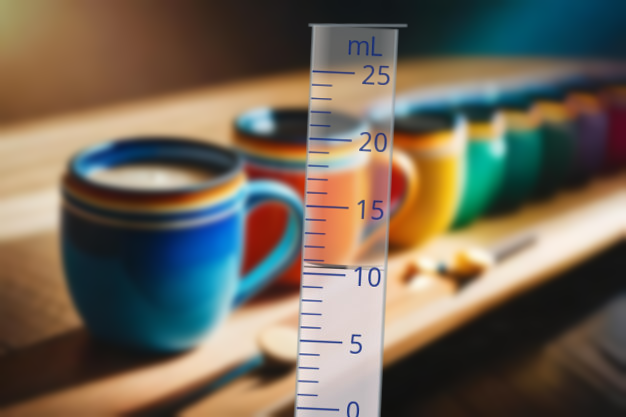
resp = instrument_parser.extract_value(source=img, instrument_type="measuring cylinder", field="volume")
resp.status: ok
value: 10.5 mL
